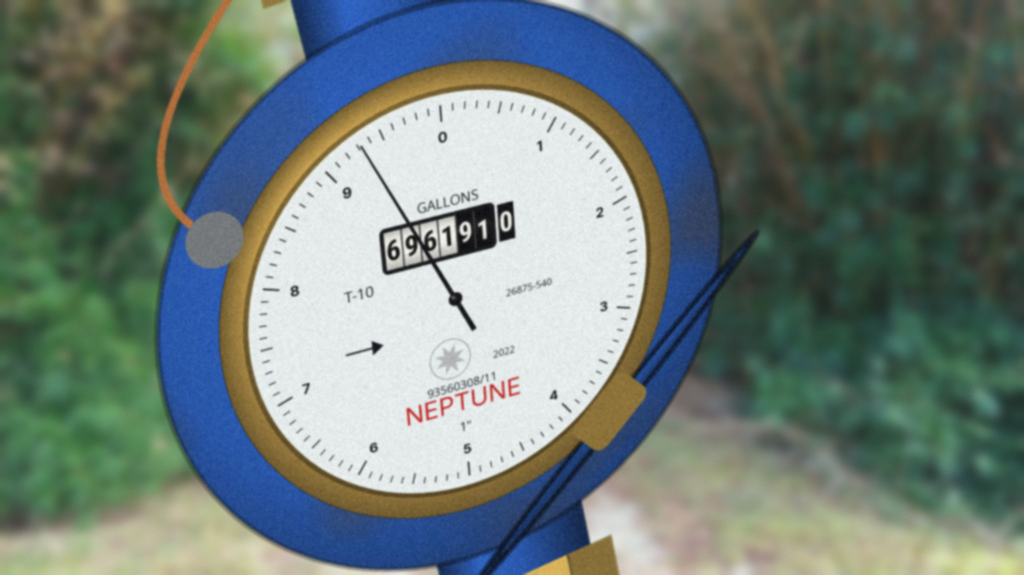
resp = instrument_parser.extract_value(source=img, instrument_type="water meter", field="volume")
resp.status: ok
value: 6961909.3 gal
